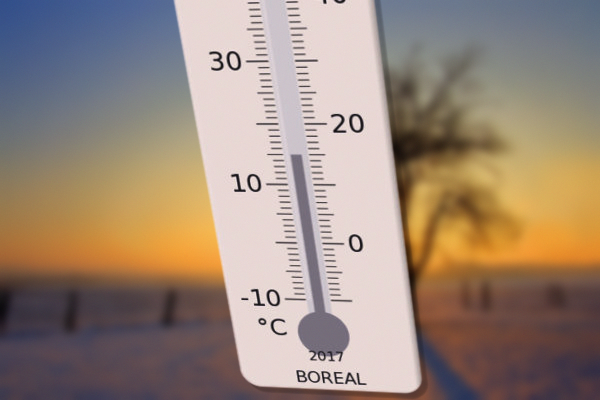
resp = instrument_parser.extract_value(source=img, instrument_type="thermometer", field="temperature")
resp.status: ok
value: 15 °C
